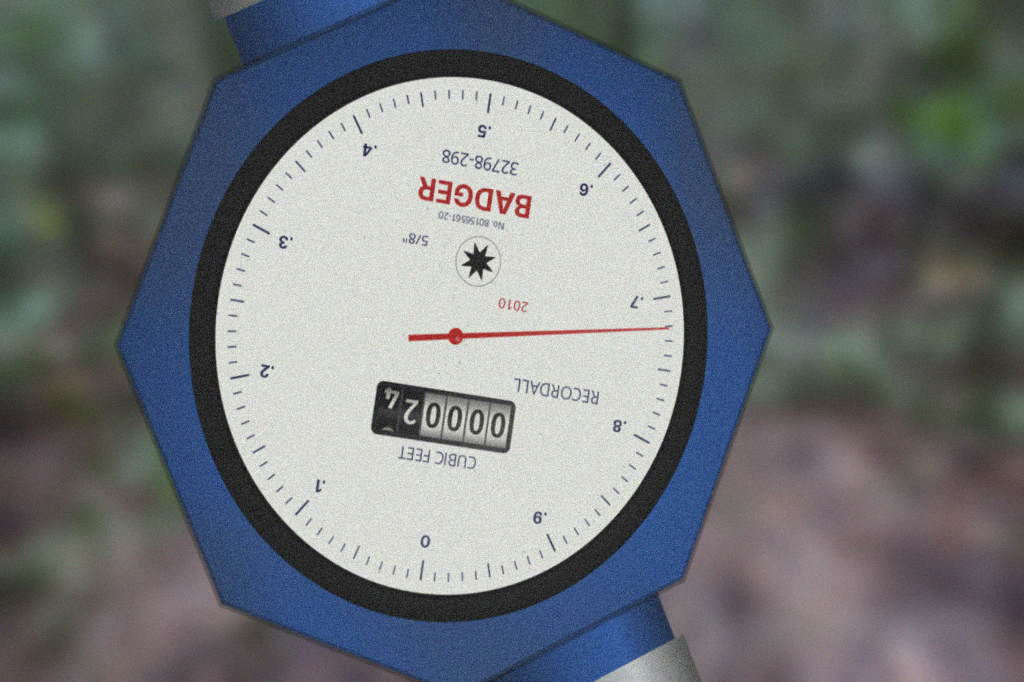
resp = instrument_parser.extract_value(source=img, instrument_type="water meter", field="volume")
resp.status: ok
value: 23.72 ft³
